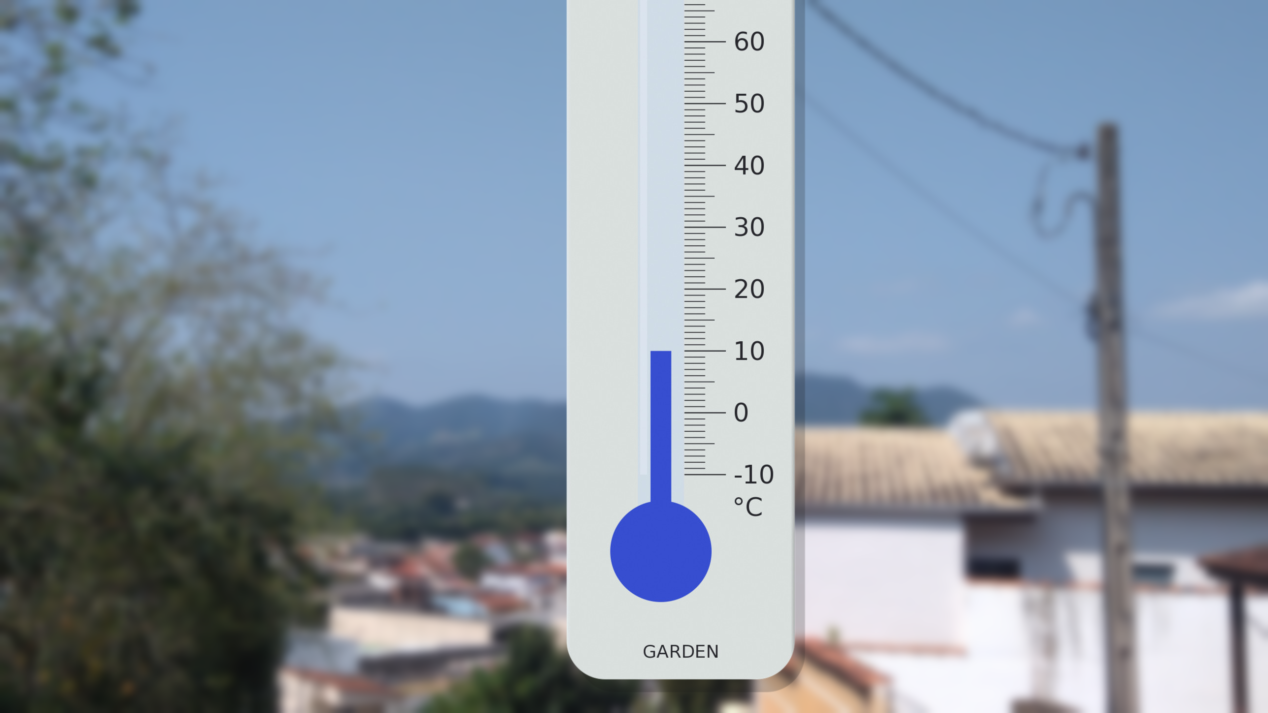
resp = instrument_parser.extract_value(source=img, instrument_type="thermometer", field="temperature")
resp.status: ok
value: 10 °C
